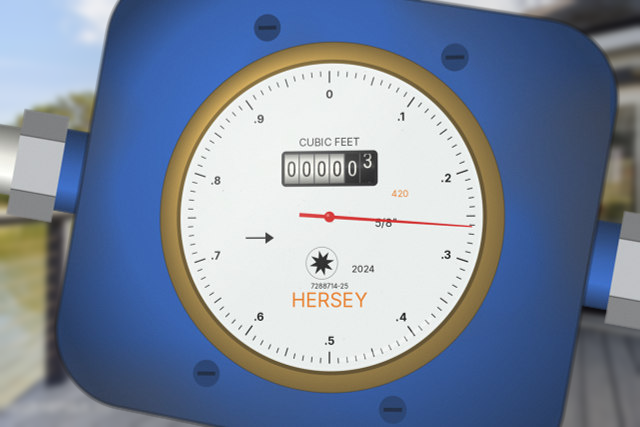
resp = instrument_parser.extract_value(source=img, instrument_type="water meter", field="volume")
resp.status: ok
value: 3.26 ft³
